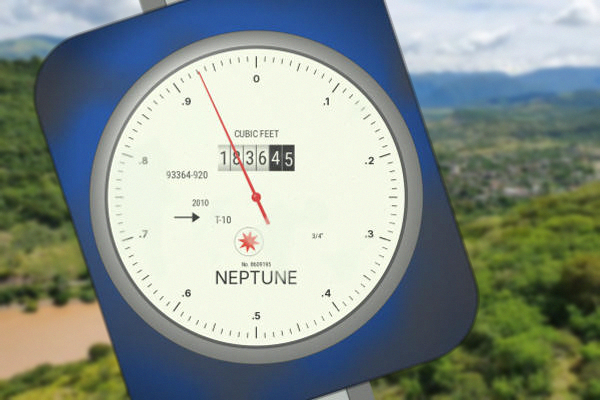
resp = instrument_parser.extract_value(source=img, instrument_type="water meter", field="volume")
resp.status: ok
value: 183644.93 ft³
